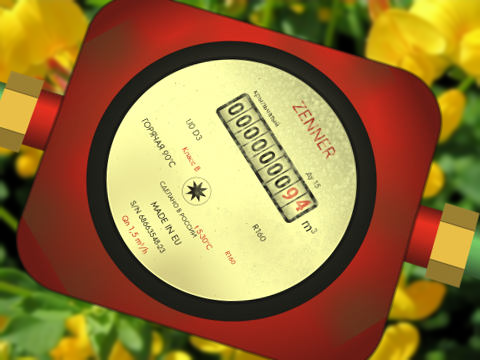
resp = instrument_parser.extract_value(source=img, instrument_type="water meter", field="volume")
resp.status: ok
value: 0.94 m³
